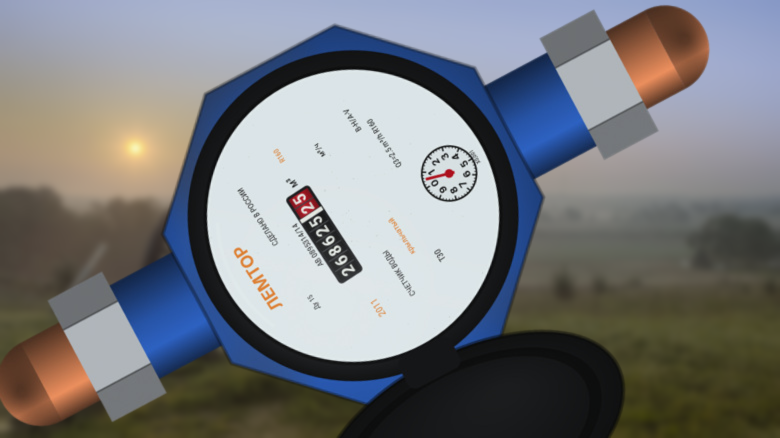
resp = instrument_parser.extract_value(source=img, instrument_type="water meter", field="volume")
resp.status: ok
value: 268625.250 m³
